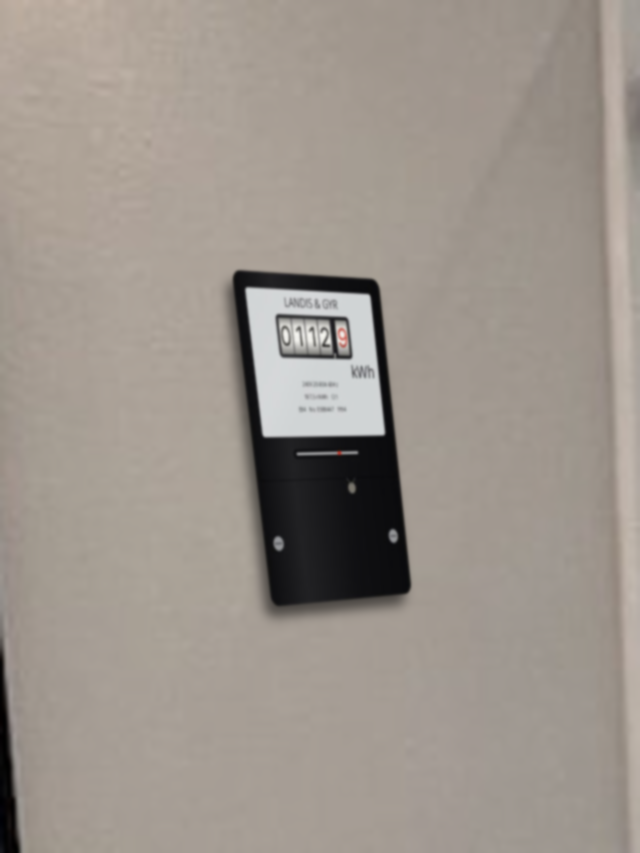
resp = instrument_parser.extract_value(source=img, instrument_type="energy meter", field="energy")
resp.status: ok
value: 112.9 kWh
